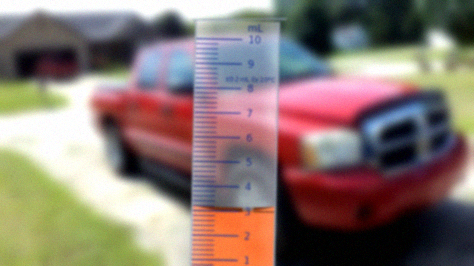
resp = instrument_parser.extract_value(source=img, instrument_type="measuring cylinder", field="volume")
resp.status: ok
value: 3 mL
